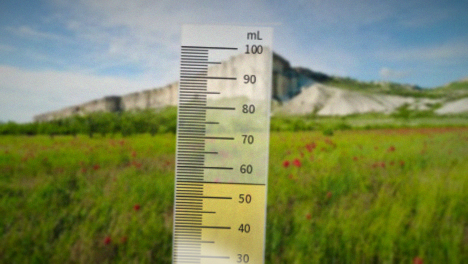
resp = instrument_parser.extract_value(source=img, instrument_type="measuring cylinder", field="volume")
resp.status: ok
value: 55 mL
